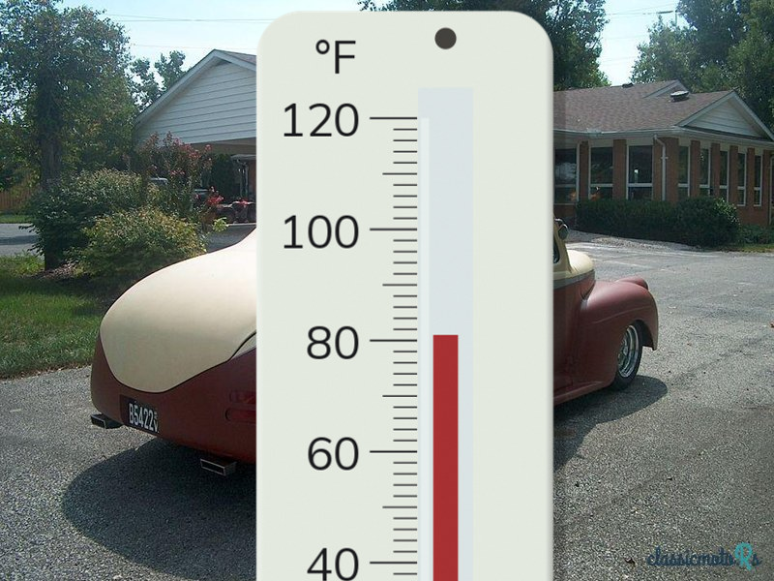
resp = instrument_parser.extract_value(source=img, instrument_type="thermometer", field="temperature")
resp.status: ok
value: 81 °F
